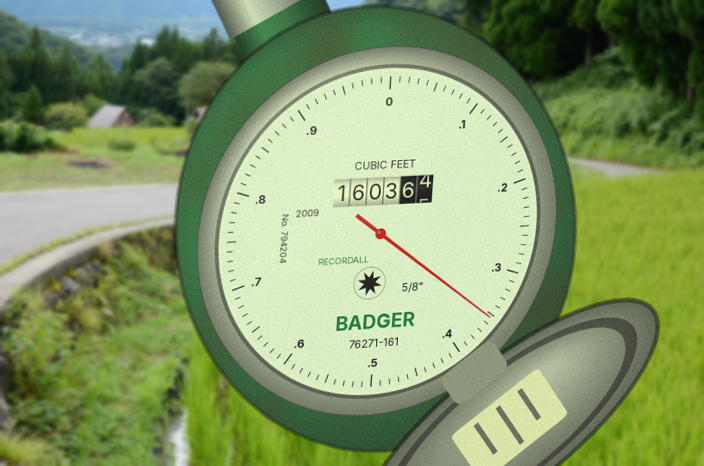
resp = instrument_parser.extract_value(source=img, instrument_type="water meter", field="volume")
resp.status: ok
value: 160364.35 ft³
